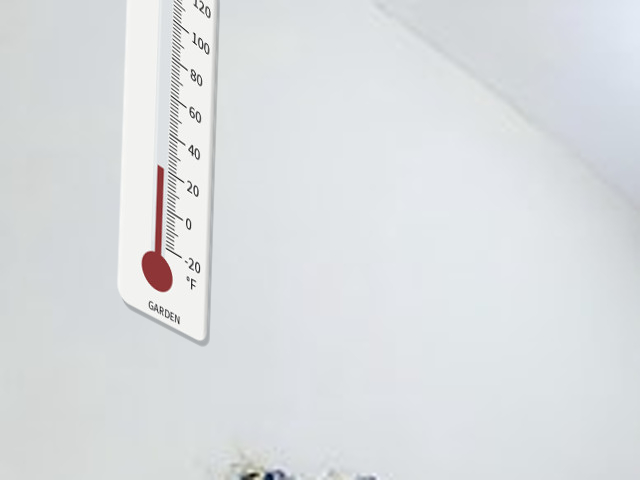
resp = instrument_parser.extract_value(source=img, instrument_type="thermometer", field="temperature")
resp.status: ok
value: 20 °F
